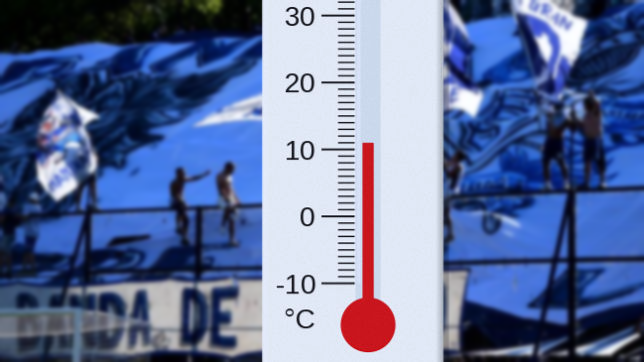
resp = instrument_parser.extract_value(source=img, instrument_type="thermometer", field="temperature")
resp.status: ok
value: 11 °C
